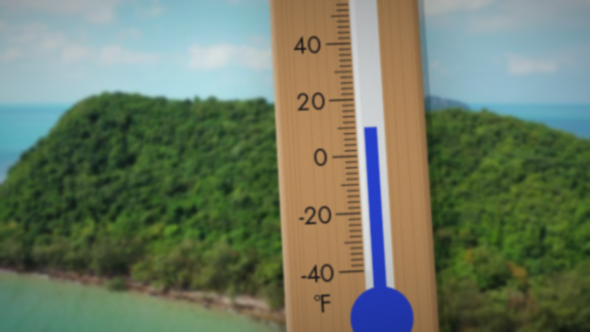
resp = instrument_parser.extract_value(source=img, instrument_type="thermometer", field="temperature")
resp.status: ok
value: 10 °F
